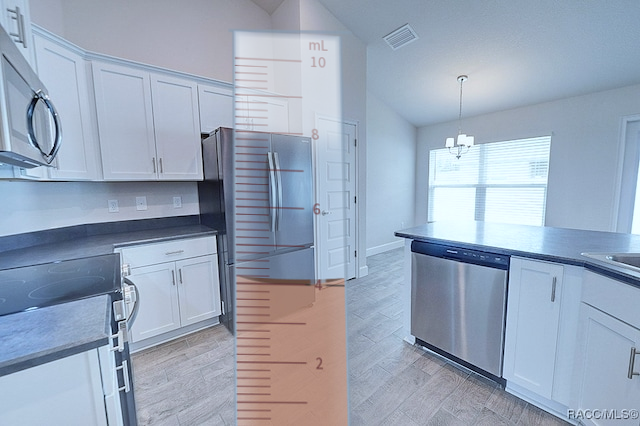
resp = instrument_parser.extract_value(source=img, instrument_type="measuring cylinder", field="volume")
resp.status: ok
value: 4 mL
